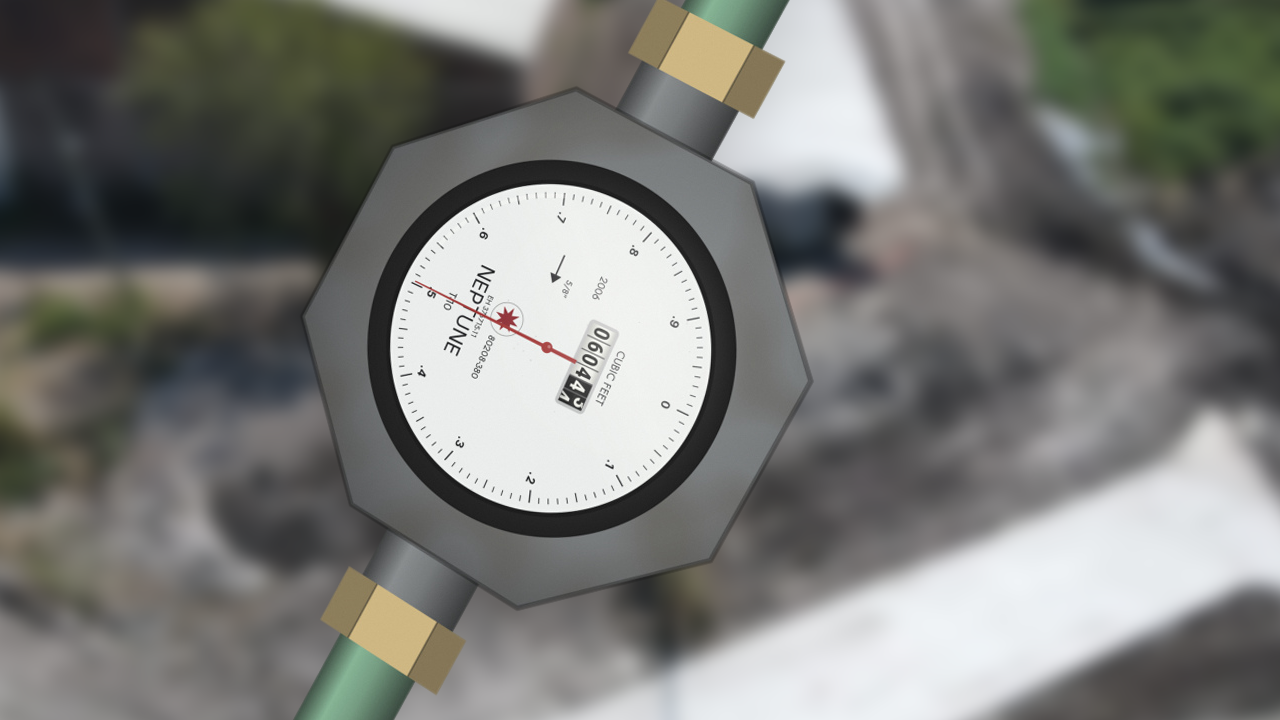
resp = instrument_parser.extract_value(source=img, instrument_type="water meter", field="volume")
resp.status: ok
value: 60443.50 ft³
